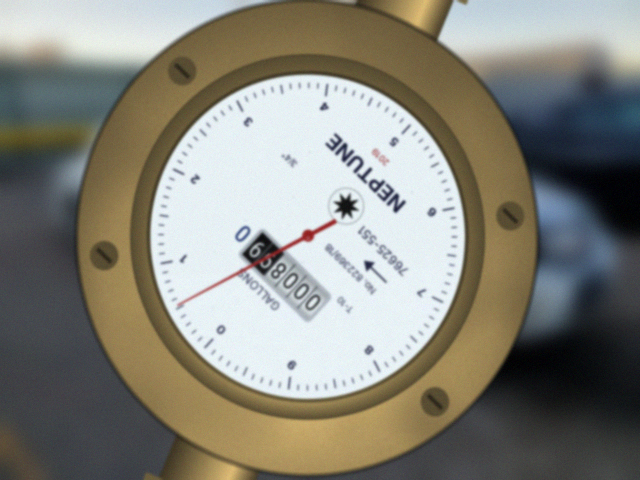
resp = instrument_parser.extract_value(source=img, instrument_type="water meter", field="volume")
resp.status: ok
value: 8990.5 gal
